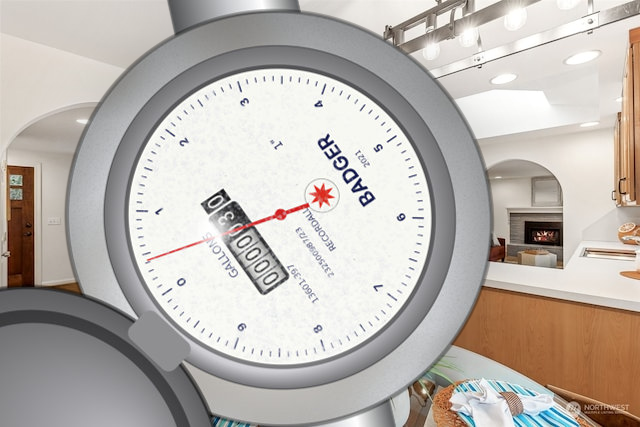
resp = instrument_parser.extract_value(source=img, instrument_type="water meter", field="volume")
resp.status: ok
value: 30.4 gal
